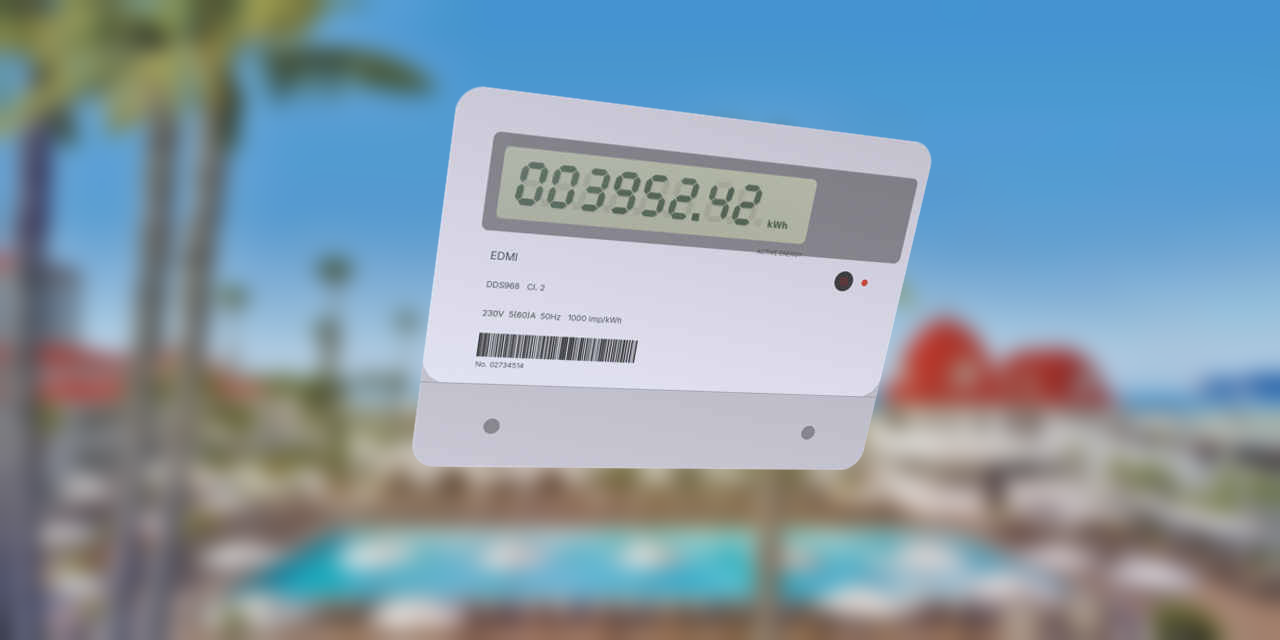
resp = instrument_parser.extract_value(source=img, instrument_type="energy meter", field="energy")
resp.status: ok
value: 3952.42 kWh
